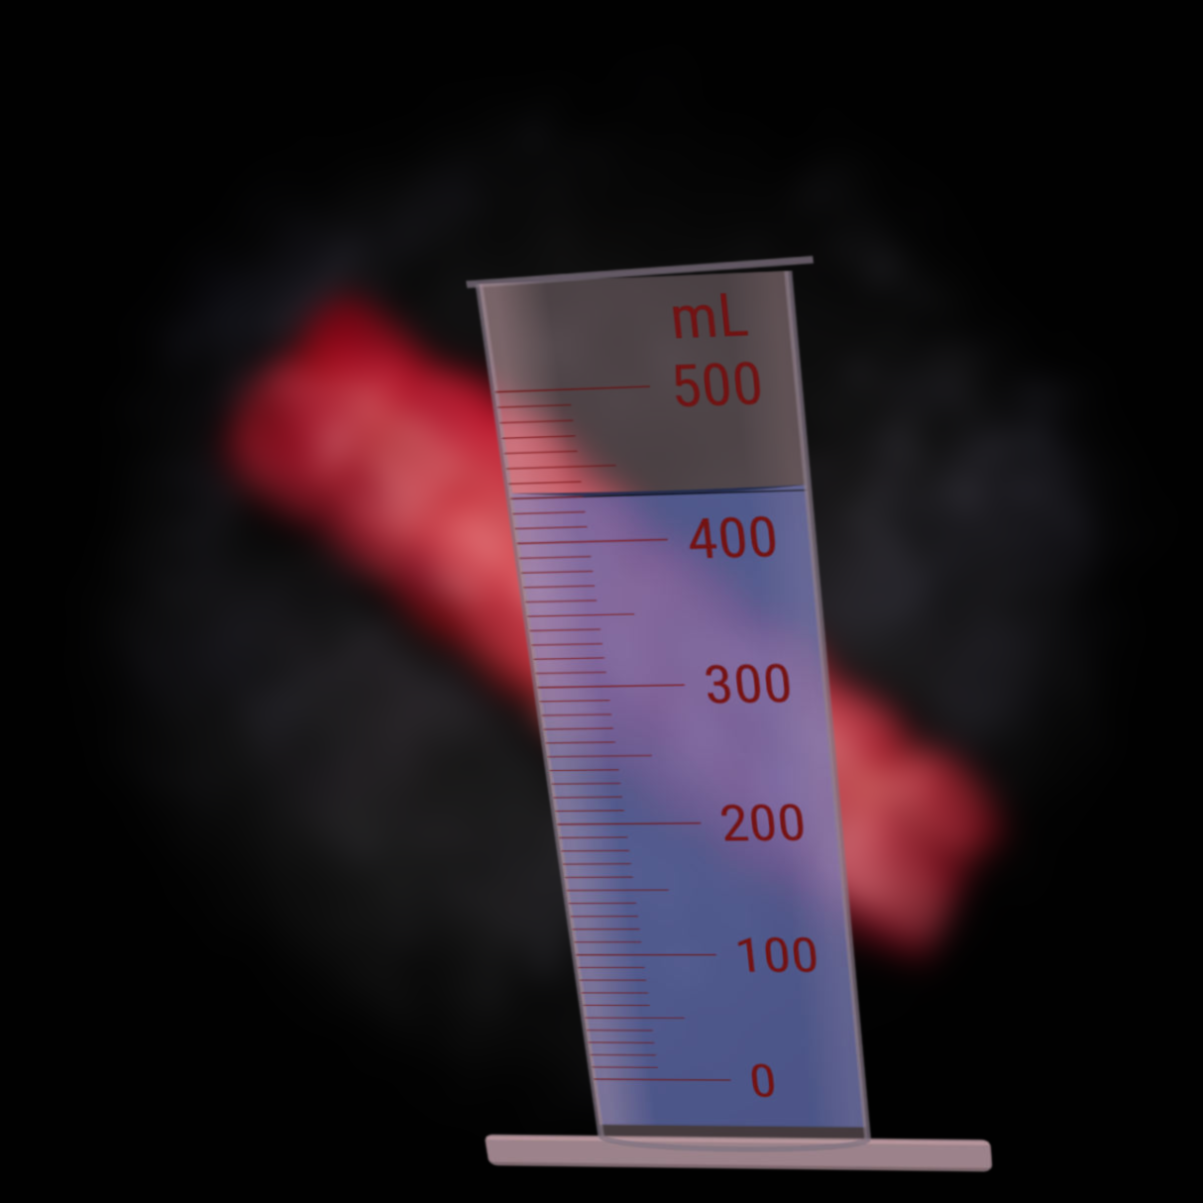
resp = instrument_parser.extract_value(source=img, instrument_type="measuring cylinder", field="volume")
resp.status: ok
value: 430 mL
